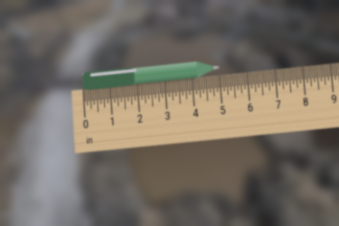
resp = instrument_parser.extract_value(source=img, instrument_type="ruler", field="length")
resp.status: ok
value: 5 in
